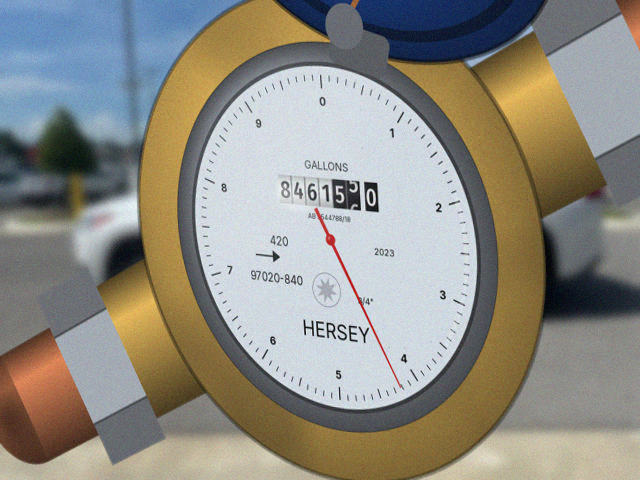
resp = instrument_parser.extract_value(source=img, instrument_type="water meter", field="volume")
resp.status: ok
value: 8461554.2 gal
